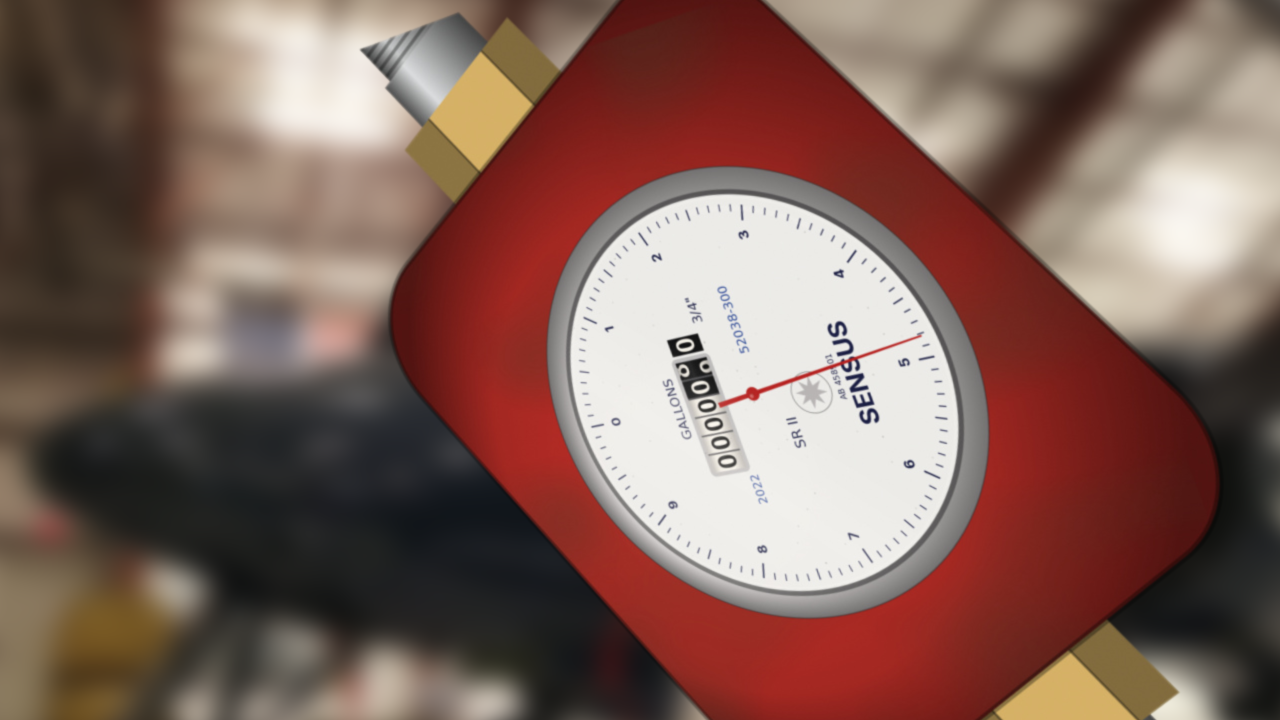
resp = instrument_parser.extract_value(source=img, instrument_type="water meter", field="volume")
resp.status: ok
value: 84.8 gal
